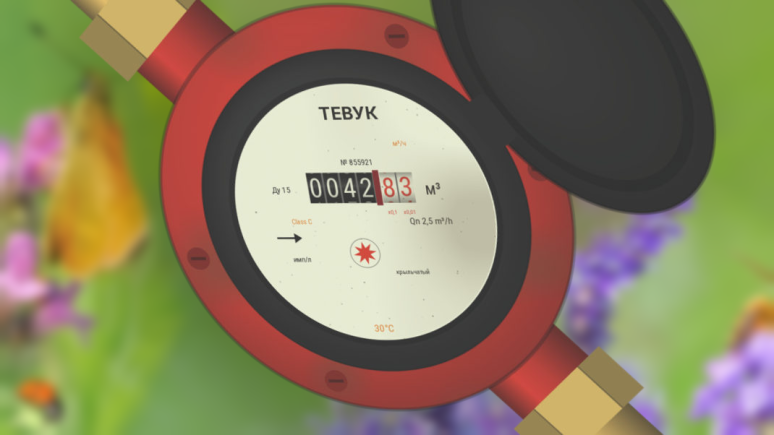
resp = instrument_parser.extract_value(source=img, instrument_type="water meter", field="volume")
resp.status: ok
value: 42.83 m³
